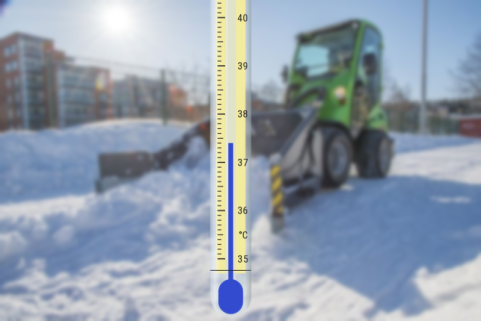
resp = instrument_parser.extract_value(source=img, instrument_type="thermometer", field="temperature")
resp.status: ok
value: 37.4 °C
